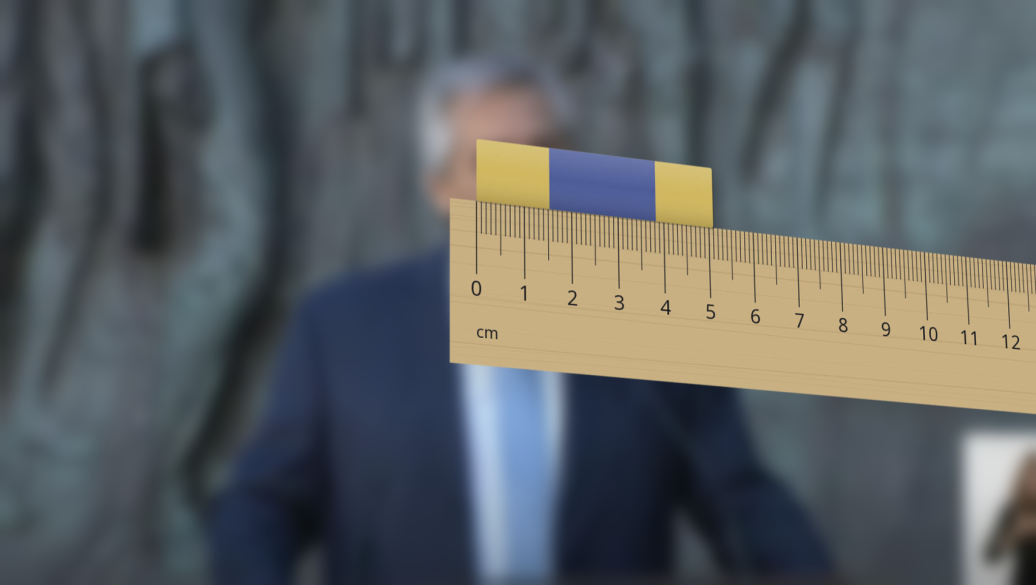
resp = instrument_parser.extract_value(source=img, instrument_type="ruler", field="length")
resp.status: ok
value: 5.1 cm
